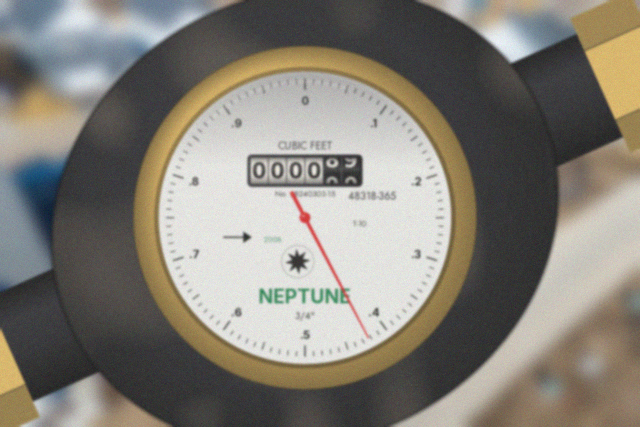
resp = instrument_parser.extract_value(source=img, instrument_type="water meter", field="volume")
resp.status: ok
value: 89.42 ft³
